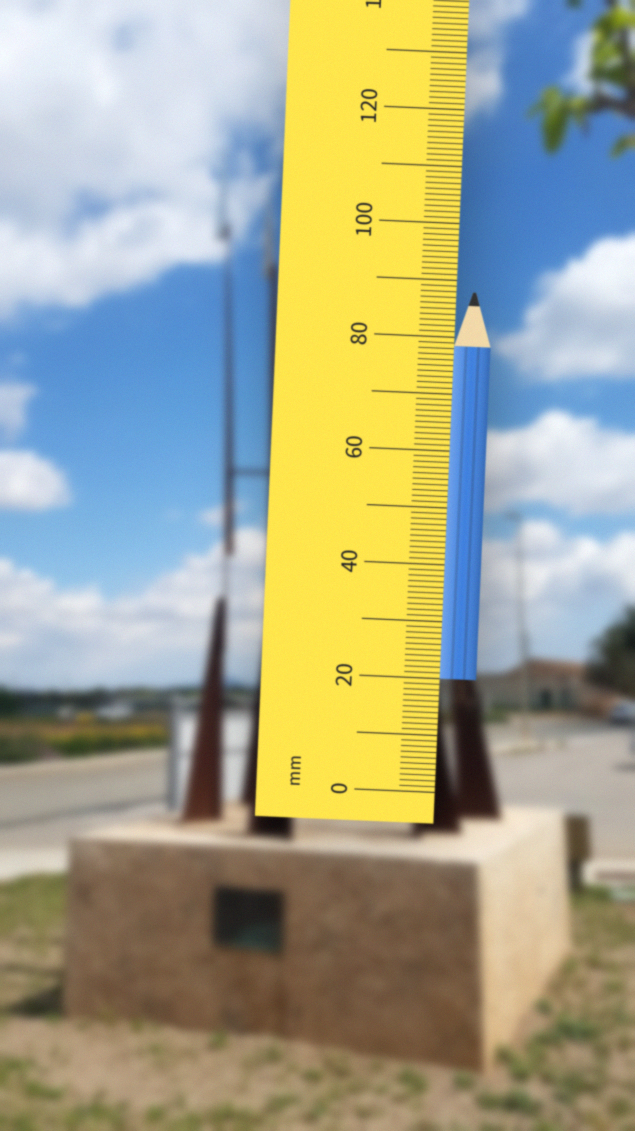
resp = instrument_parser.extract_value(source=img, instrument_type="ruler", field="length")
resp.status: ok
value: 68 mm
